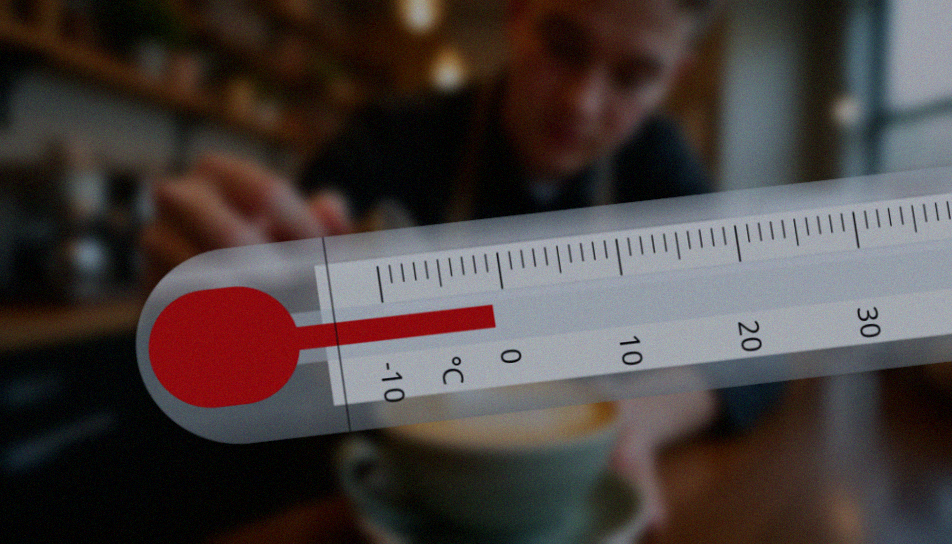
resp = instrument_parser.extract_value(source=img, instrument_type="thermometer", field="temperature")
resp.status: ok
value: -1 °C
